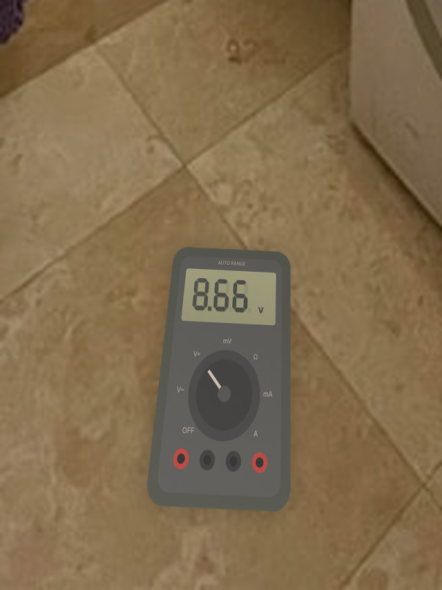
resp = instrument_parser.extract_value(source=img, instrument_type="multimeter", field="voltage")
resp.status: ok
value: 8.66 V
